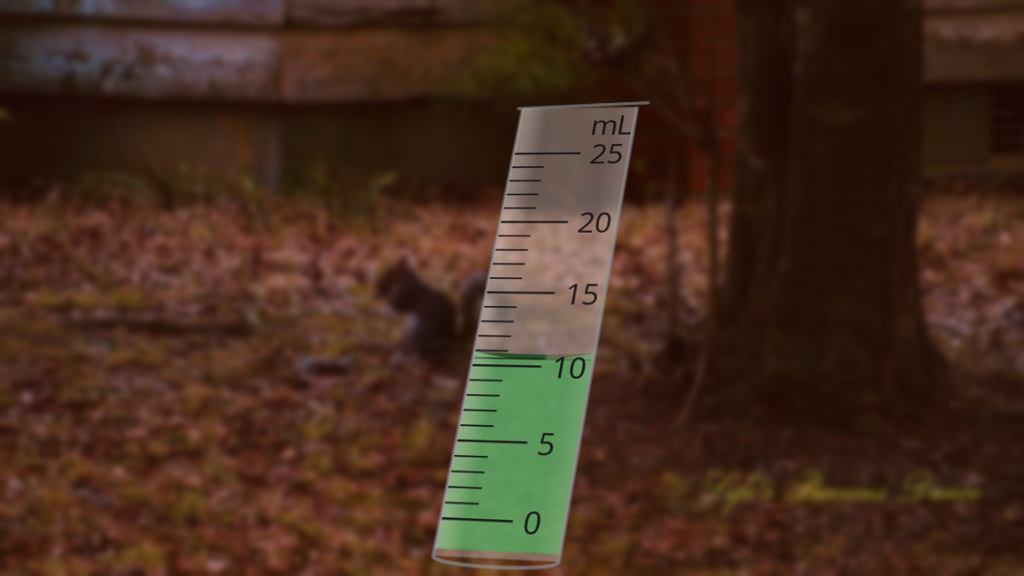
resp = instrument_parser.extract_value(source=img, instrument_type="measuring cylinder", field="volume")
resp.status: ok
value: 10.5 mL
